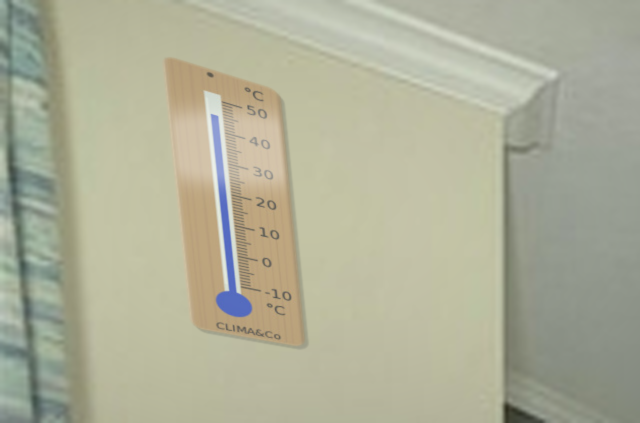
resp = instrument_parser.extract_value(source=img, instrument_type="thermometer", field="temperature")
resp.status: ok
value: 45 °C
